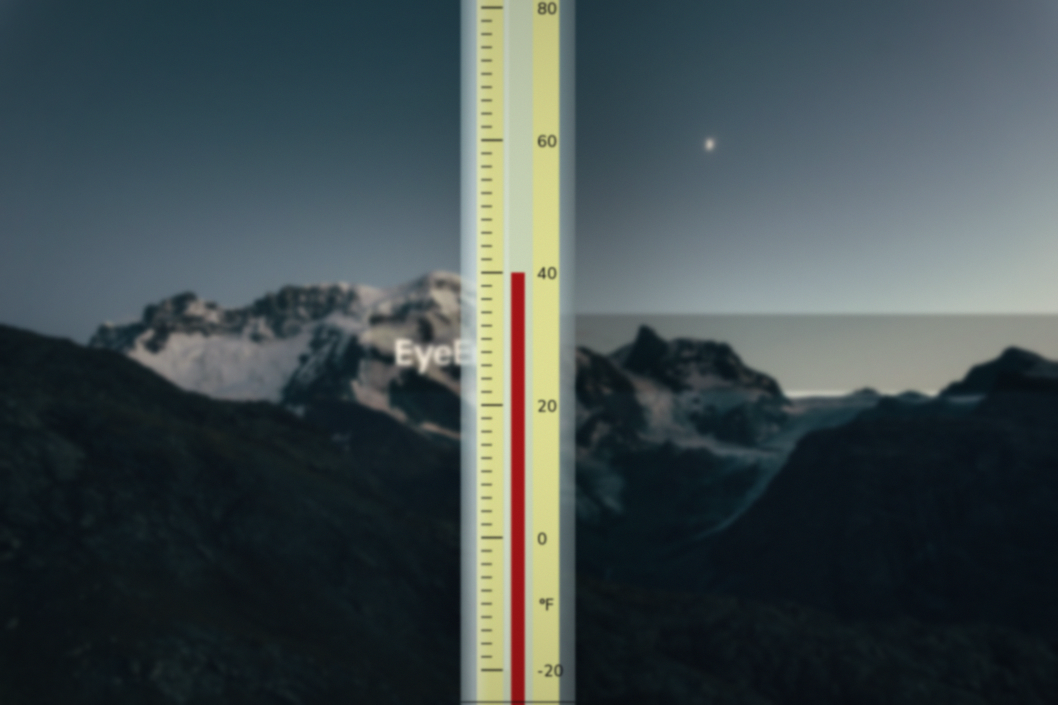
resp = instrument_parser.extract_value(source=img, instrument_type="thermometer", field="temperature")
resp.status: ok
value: 40 °F
